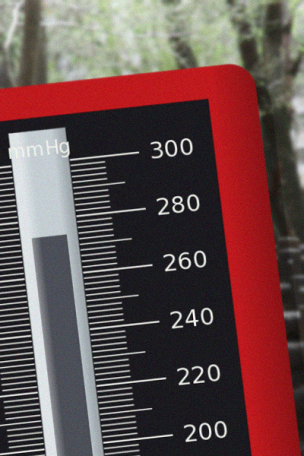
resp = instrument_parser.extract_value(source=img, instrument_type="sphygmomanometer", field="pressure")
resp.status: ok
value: 274 mmHg
